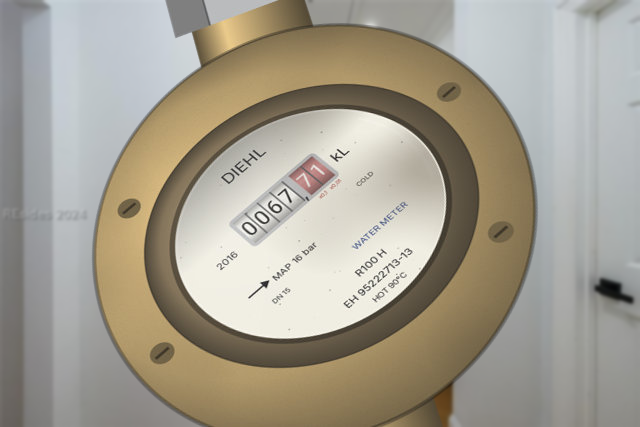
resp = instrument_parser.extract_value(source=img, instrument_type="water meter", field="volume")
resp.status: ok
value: 67.71 kL
